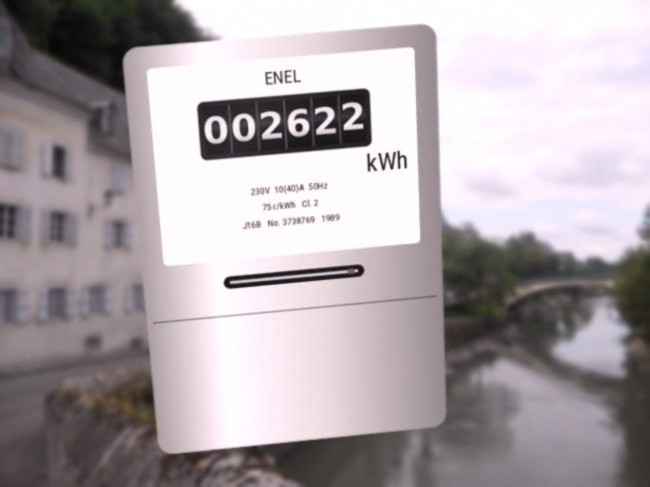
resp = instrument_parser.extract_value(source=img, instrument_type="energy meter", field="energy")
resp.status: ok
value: 2622 kWh
